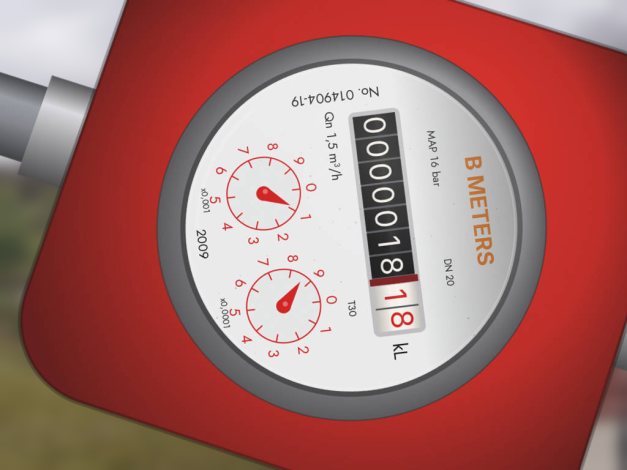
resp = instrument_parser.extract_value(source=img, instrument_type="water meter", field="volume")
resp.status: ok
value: 18.1808 kL
